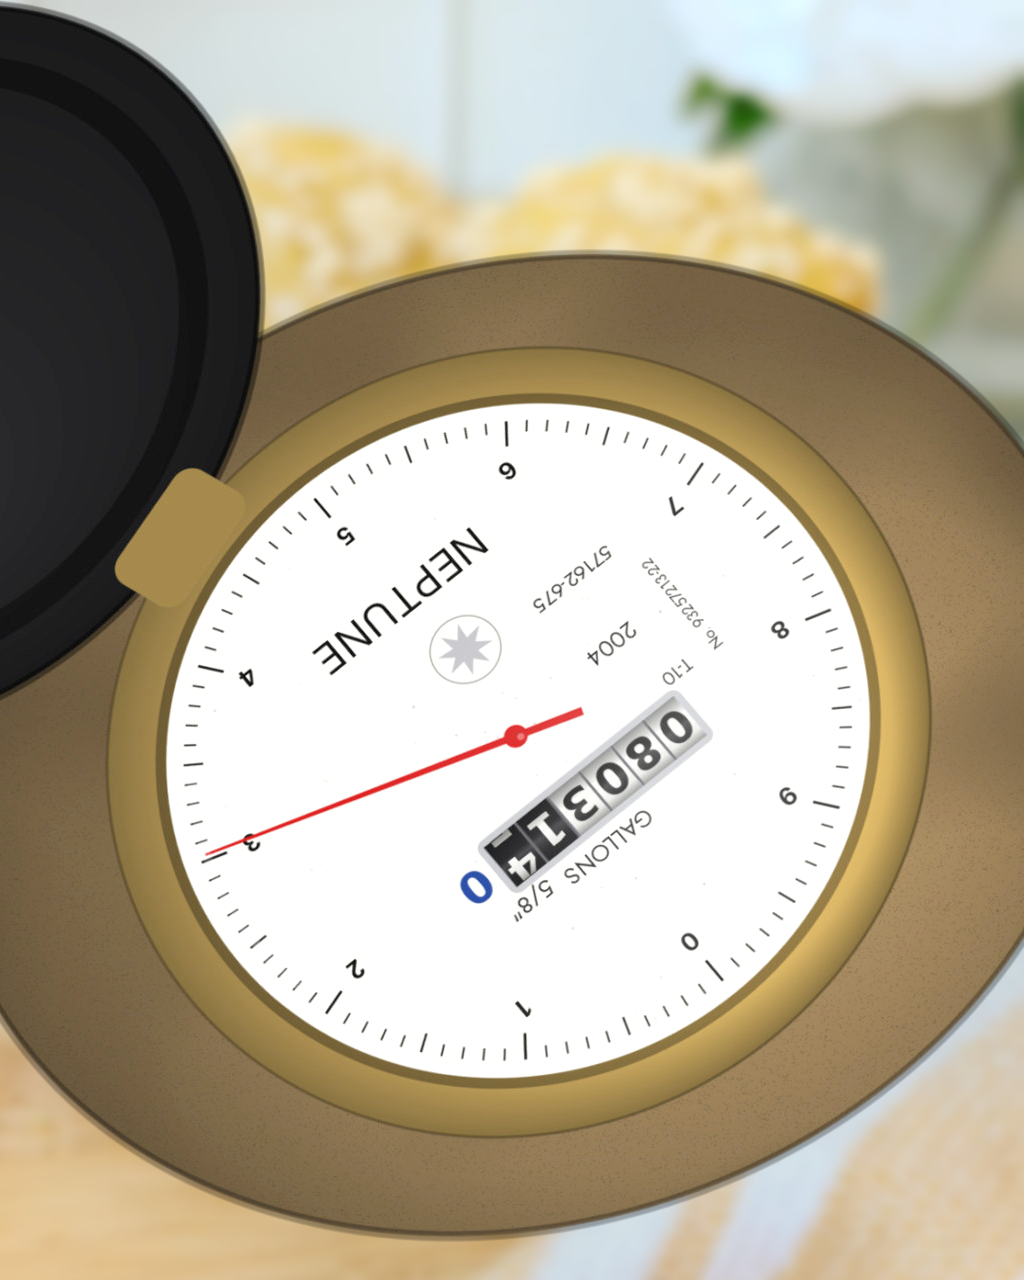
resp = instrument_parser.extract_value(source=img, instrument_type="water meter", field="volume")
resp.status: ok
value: 803143.0 gal
